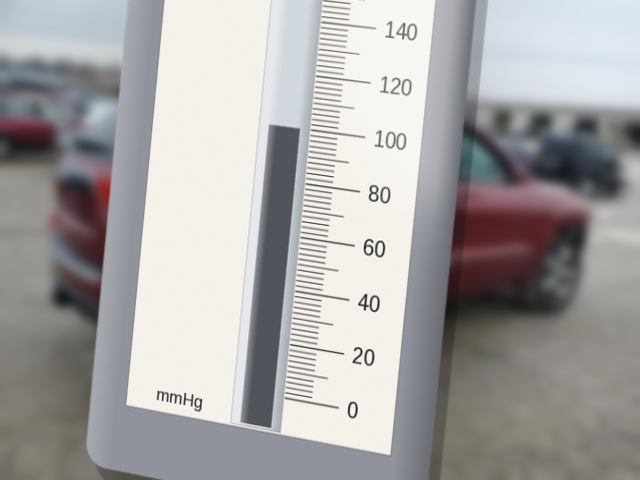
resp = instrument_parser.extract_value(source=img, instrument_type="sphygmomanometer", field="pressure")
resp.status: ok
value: 100 mmHg
